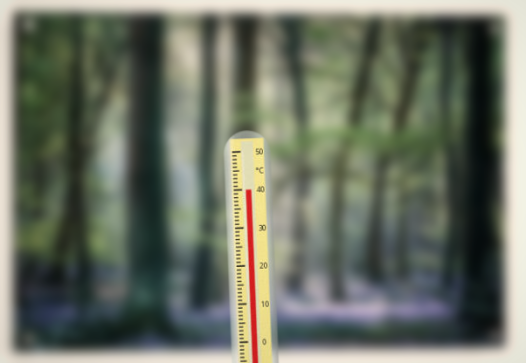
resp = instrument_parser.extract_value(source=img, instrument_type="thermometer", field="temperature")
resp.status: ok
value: 40 °C
